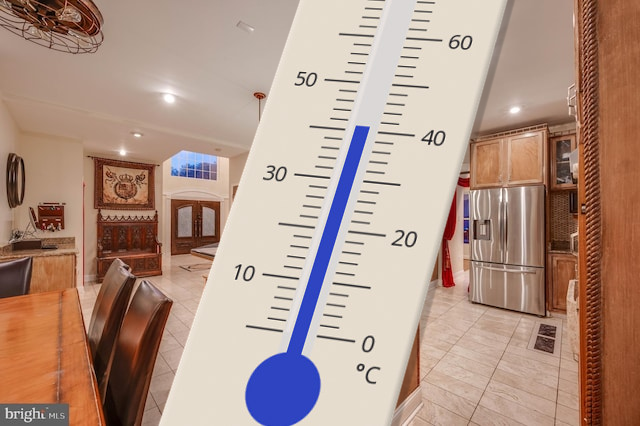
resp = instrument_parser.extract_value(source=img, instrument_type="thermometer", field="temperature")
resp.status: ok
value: 41 °C
